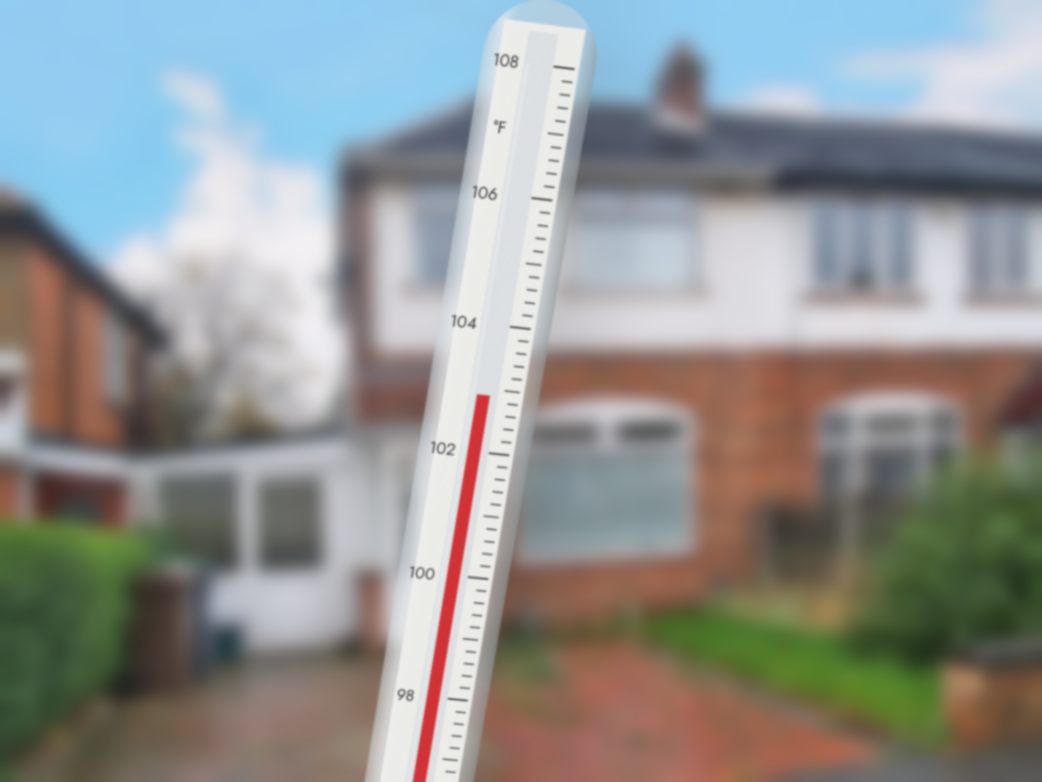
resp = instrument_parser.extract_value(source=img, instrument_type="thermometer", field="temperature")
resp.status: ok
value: 102.9 °F
